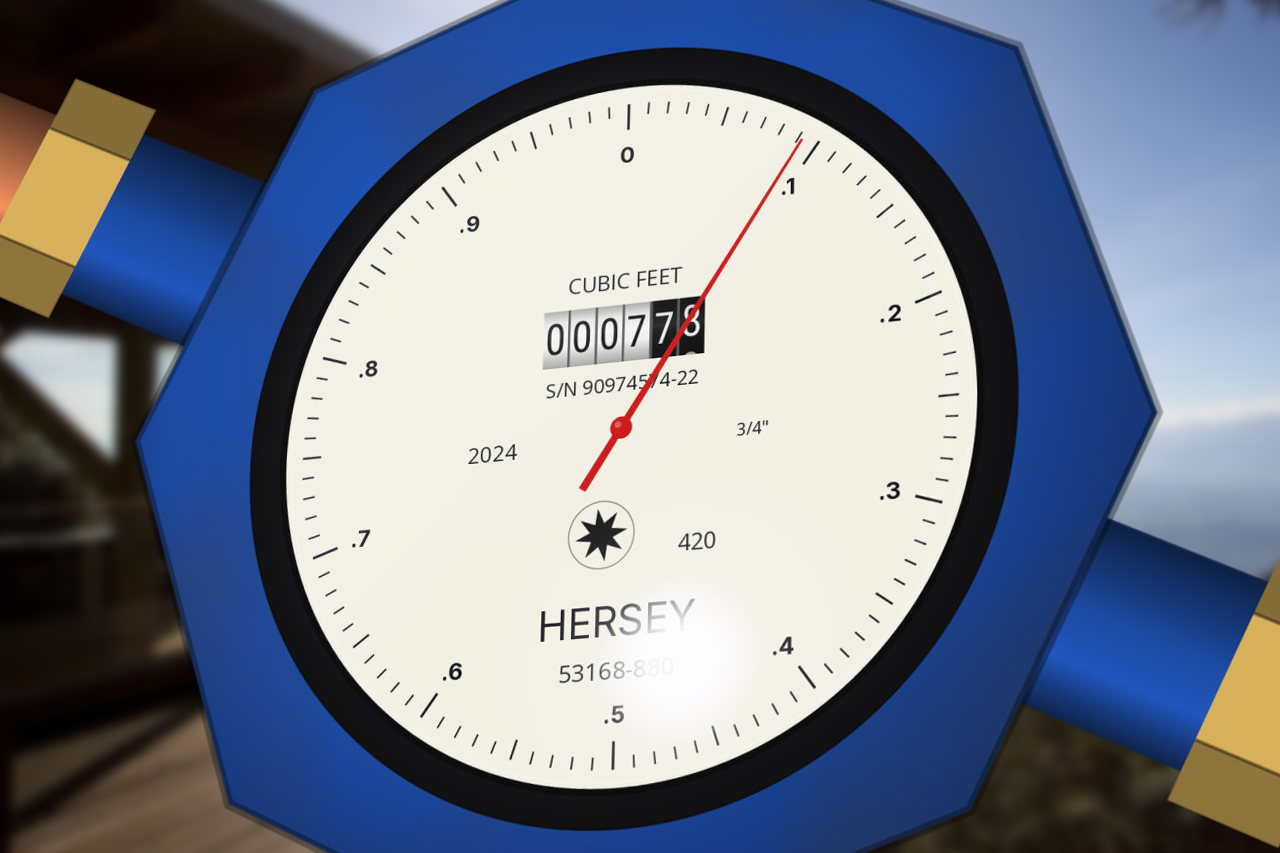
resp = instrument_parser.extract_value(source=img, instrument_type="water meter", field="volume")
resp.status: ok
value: 778.09 ft³
